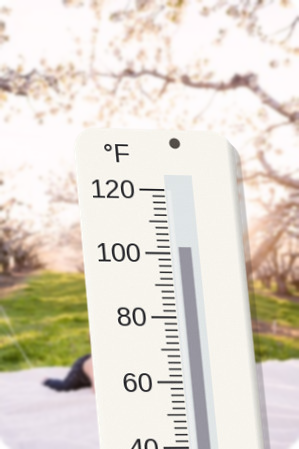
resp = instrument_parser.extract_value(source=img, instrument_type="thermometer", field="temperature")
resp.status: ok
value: 102 °F
